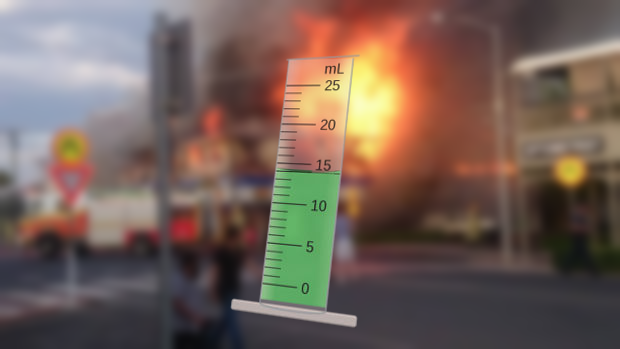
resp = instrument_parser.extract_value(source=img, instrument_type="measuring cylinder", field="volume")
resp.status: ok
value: 14 mL
